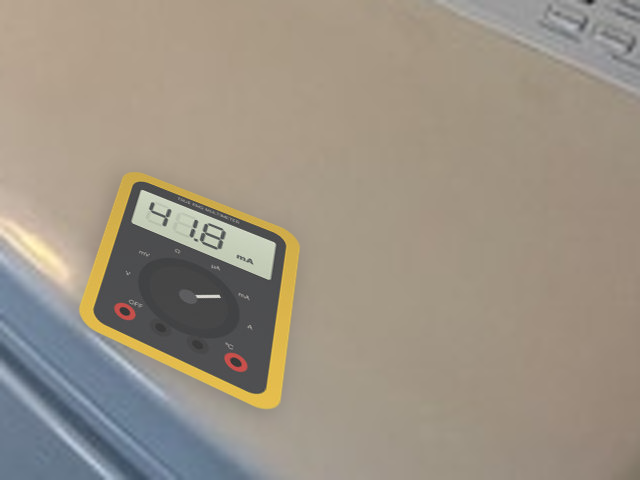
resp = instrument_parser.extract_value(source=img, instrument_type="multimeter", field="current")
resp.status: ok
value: 41.8 mA
